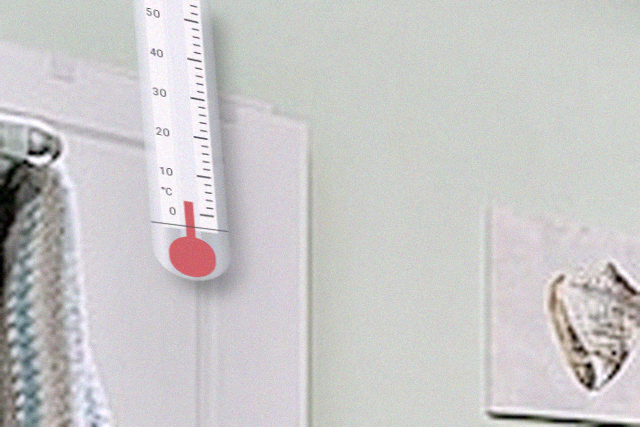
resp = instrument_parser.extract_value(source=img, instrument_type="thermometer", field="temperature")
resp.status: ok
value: 3 °C
